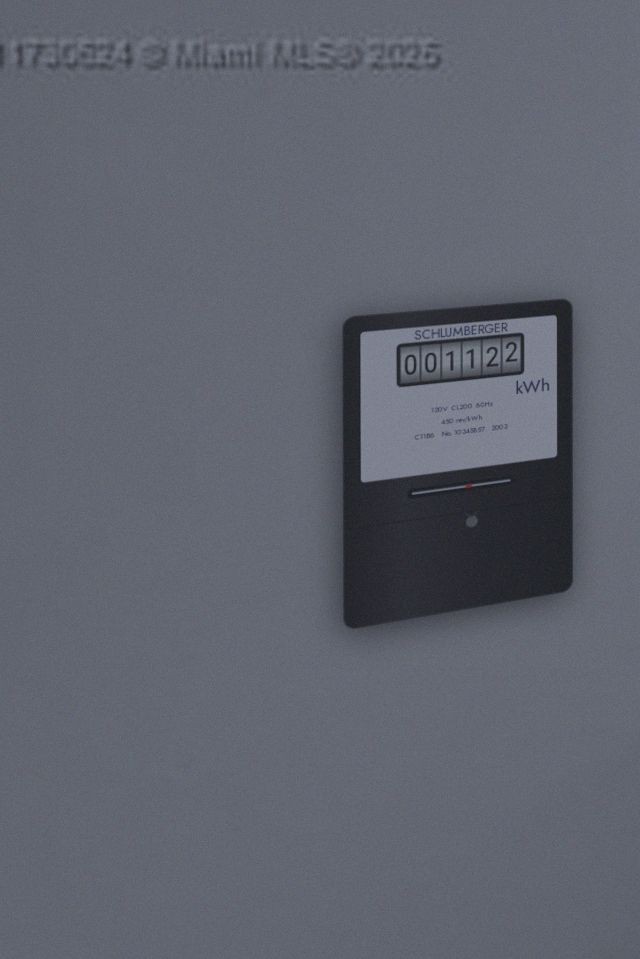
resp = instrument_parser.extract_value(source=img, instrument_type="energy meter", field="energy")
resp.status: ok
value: 1122 kWh
